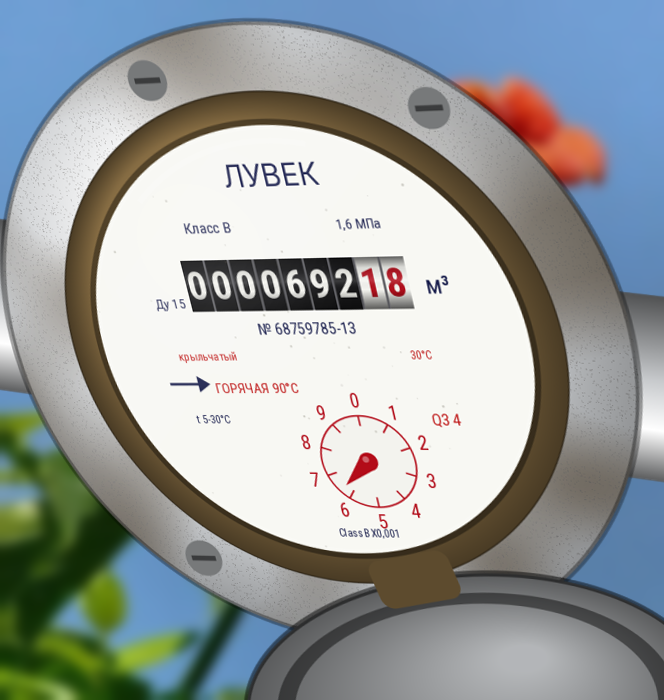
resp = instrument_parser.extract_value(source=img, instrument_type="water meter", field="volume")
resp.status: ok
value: 692.186 m³
